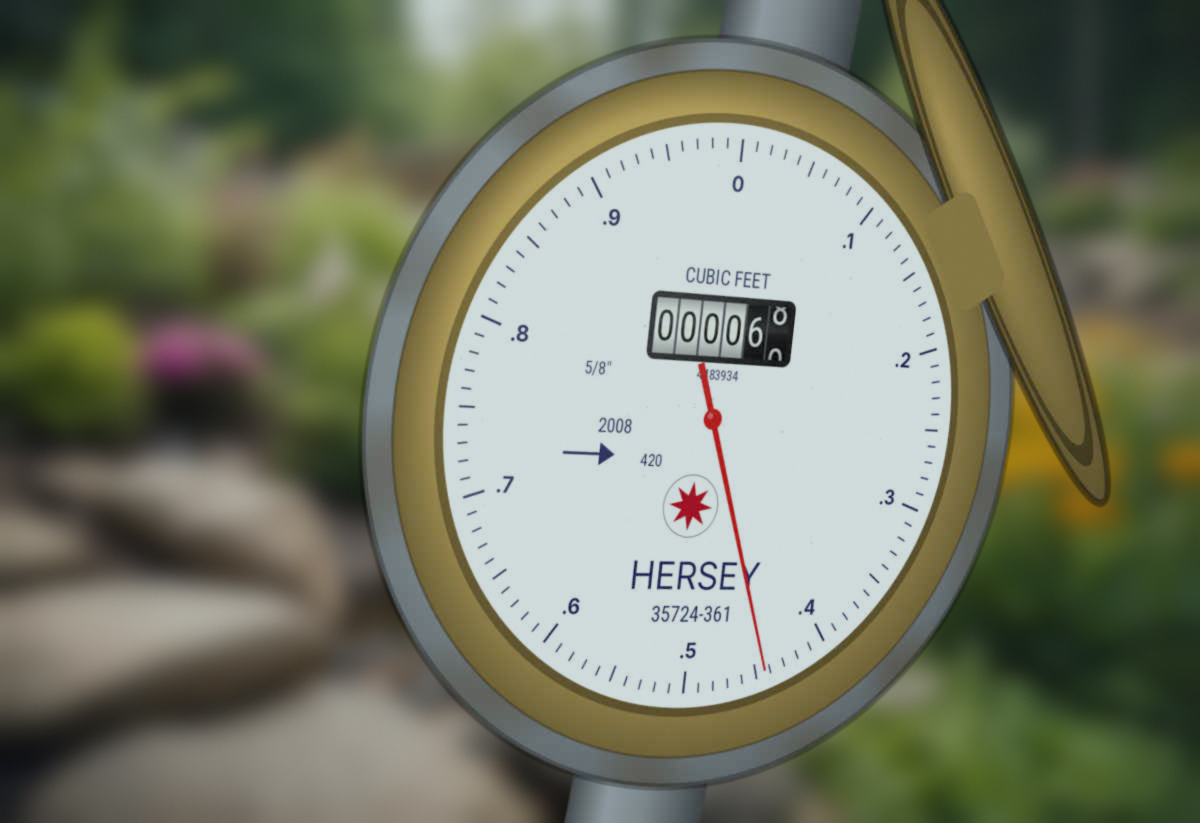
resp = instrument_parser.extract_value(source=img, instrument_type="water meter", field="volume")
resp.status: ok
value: 68.44 ft³
